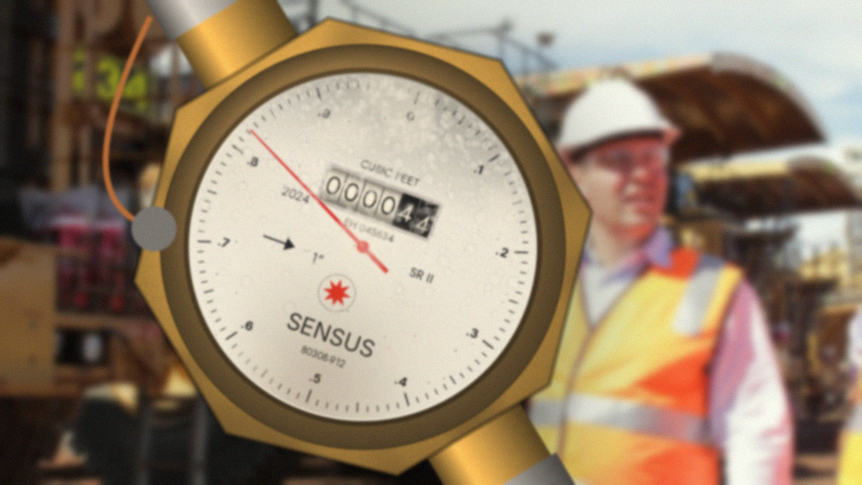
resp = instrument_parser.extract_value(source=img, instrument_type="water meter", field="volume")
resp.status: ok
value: 43.82 ft³
